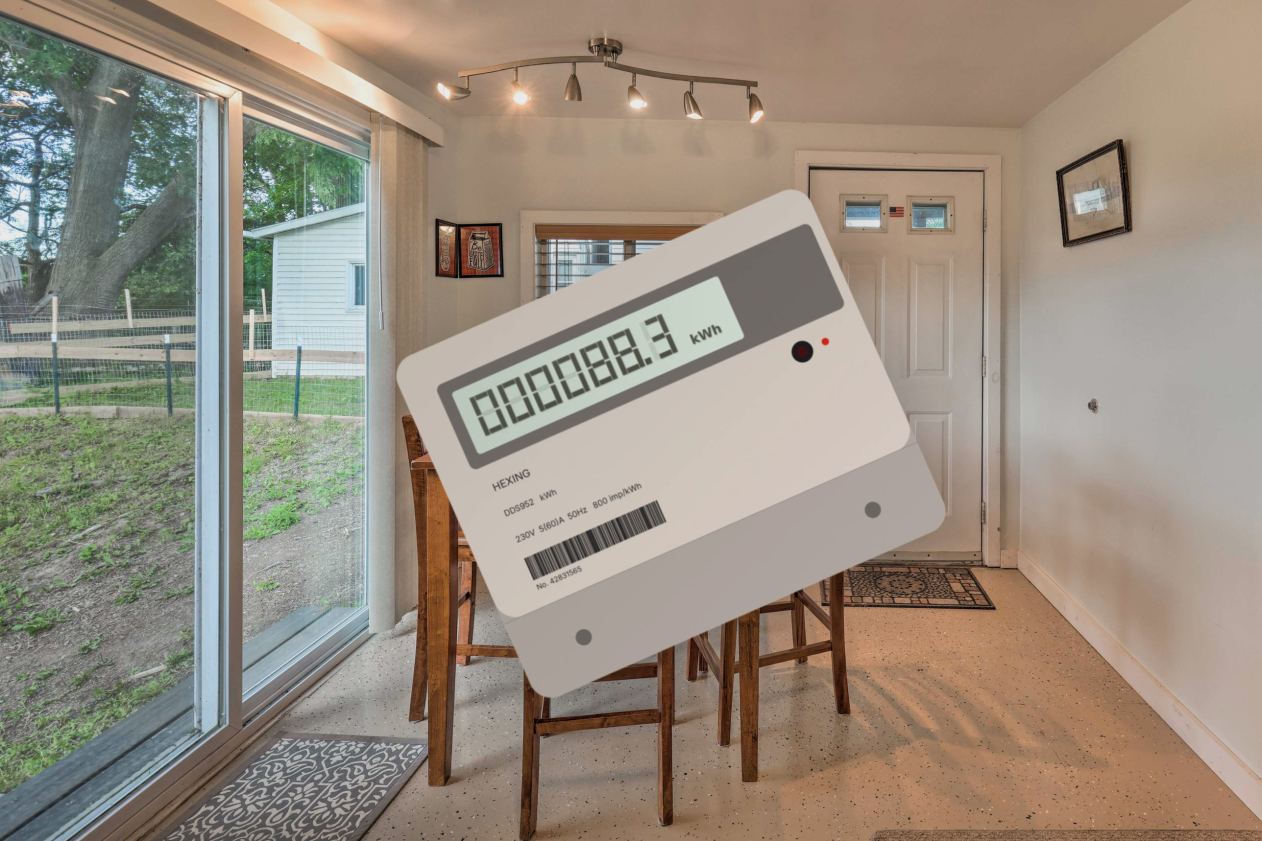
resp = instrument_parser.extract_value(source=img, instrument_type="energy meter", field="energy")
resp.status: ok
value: 88.3 kWh
